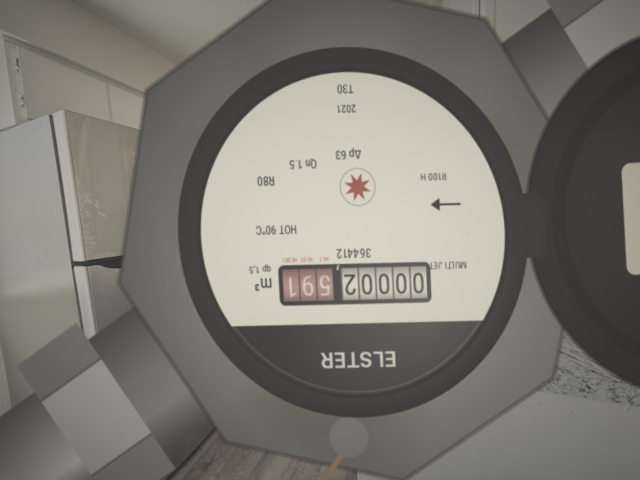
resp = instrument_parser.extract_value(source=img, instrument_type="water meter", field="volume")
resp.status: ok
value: 2.591 m³
